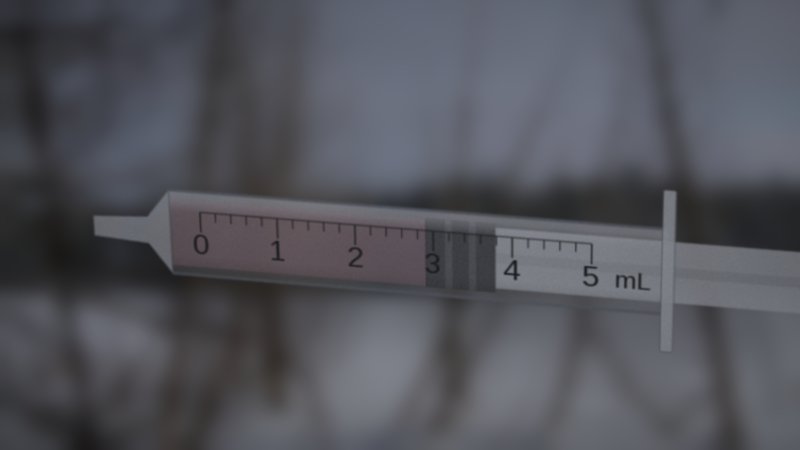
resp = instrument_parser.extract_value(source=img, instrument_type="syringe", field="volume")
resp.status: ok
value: 2.9 mL
